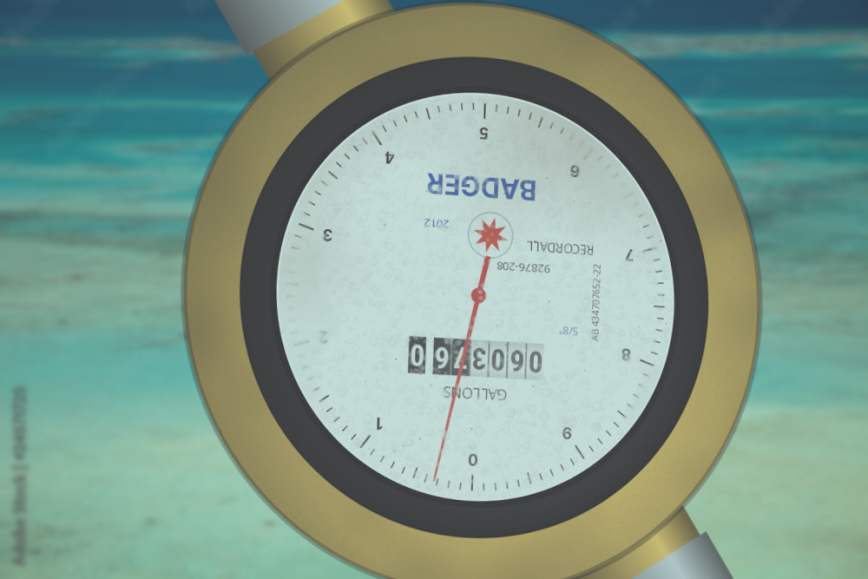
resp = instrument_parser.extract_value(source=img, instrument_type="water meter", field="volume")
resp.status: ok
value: 603760.3 gal
